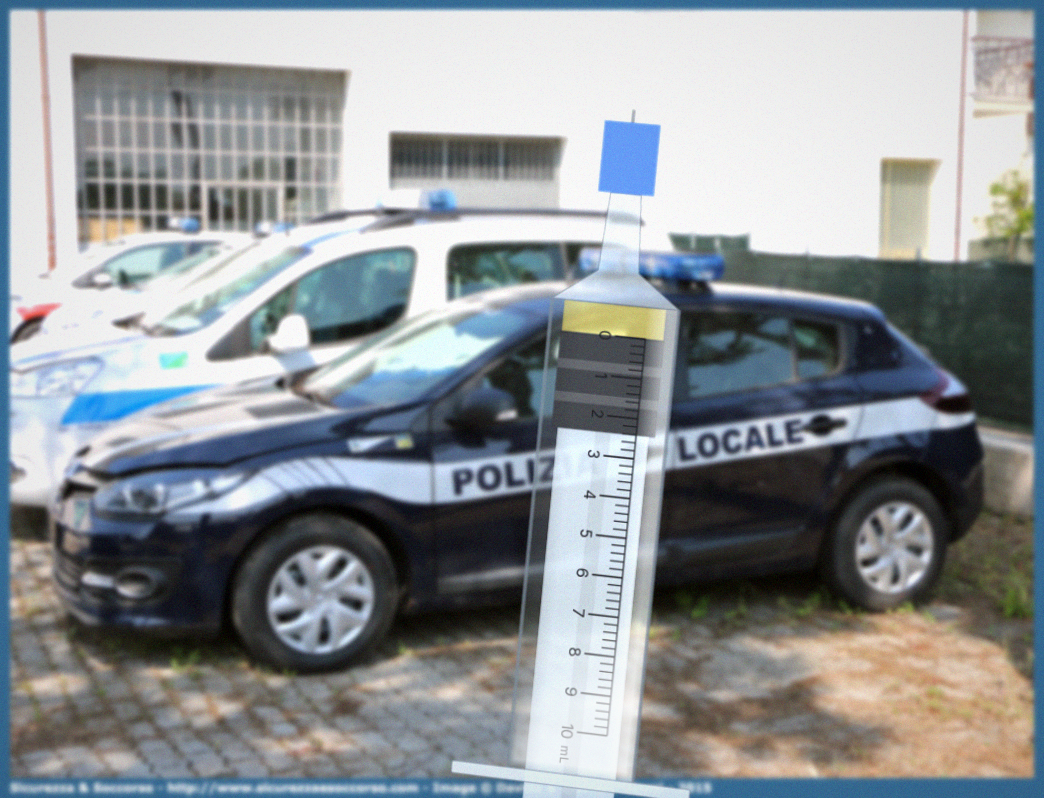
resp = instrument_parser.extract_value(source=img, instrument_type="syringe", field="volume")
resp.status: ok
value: 0 mL
